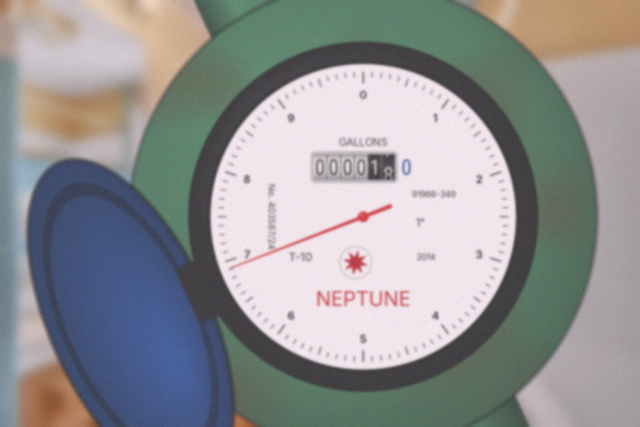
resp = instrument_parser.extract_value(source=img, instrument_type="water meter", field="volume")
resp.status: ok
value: 176.9 gal
